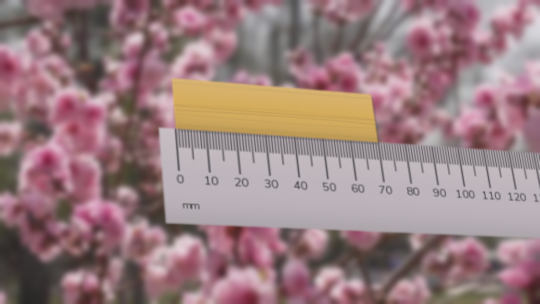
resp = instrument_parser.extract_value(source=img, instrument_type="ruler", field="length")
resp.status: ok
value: 70 mm
